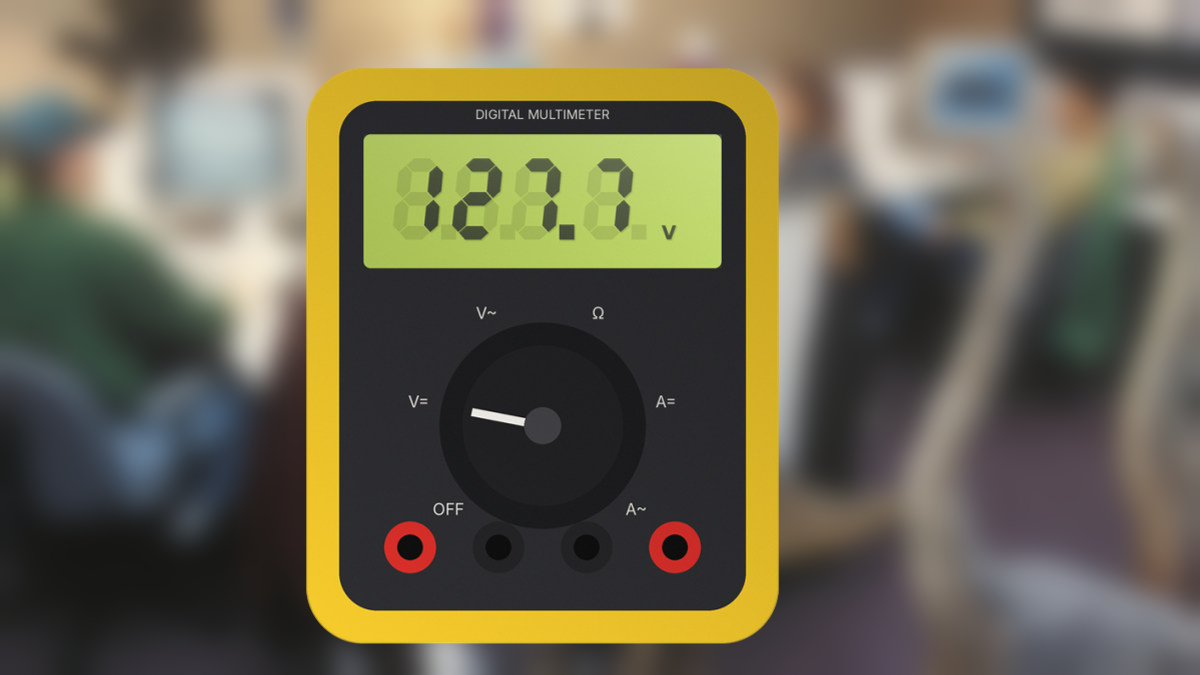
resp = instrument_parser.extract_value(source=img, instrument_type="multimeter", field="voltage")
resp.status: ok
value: 127.7 V
